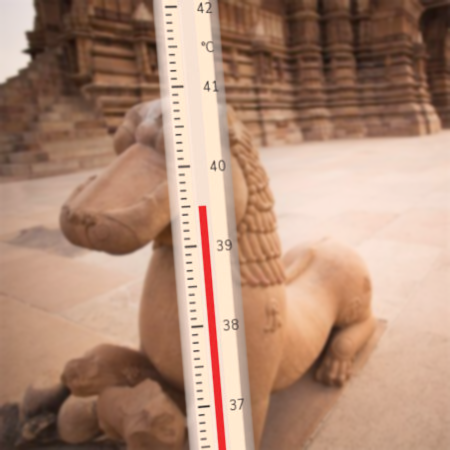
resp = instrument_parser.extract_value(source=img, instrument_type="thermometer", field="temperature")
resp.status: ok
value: 39.5 °C
